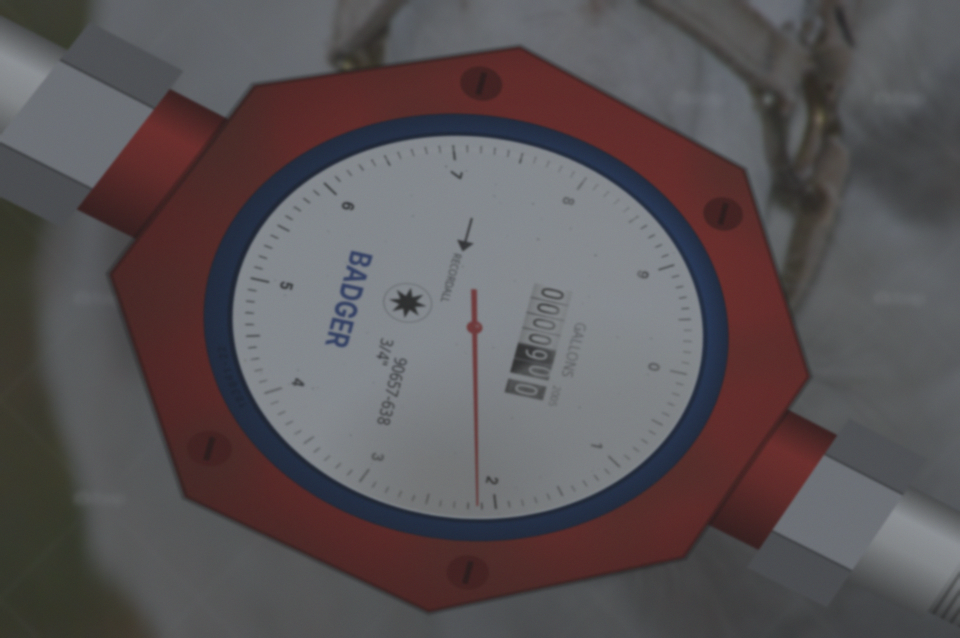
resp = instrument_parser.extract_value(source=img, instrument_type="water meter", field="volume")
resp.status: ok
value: 902.1 gal
